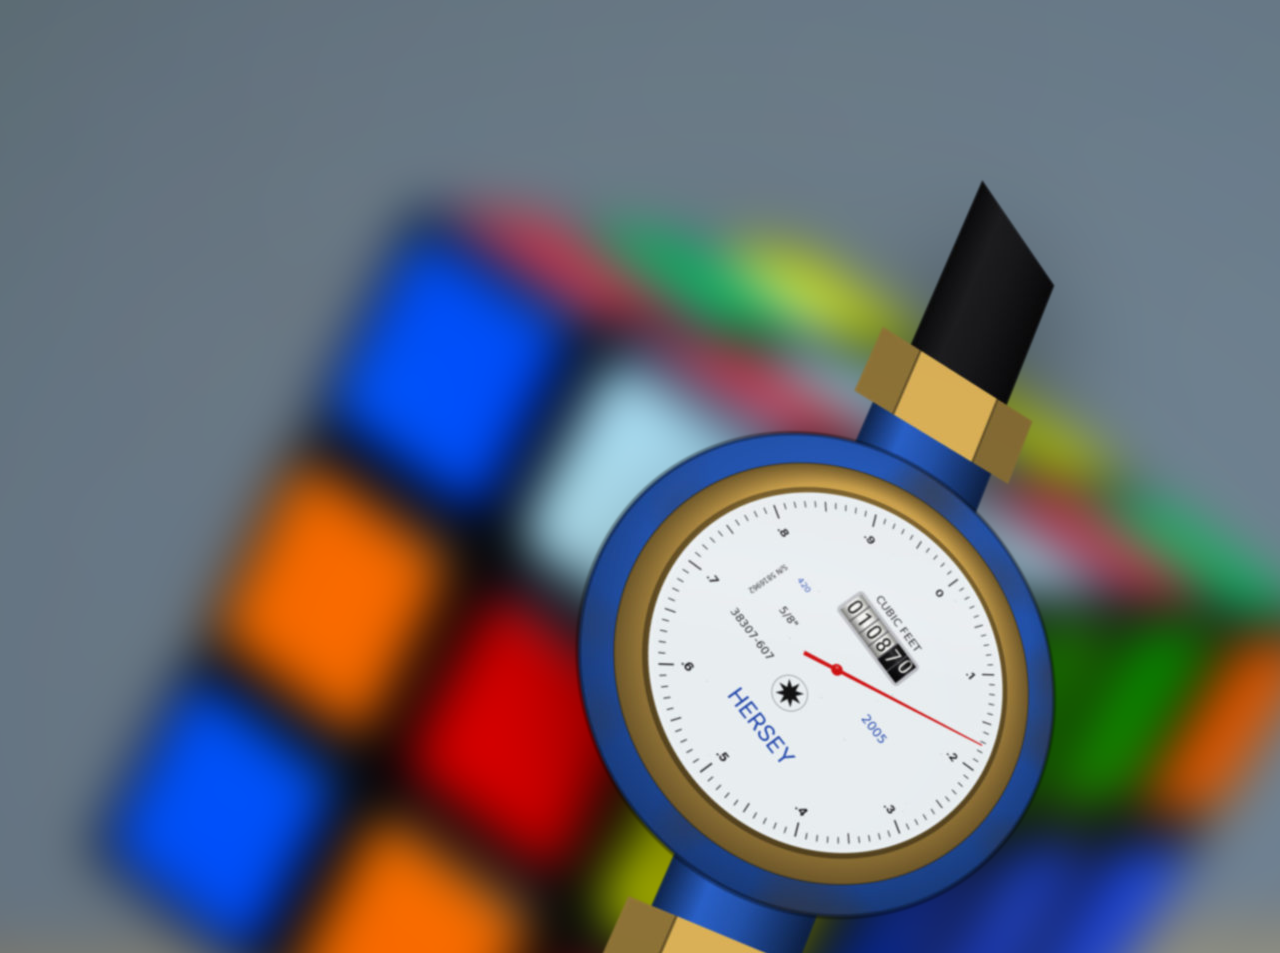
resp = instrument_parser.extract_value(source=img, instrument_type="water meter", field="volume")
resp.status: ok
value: 10870.17 ft³
